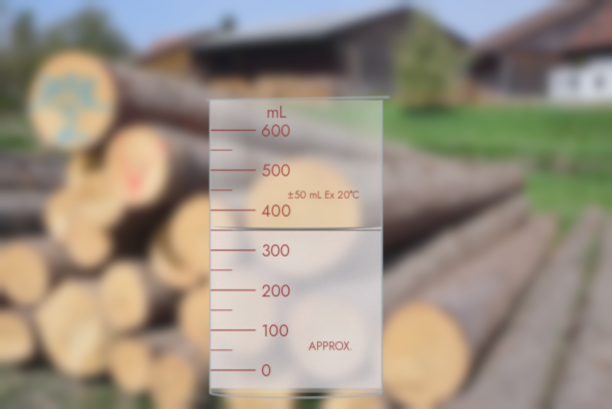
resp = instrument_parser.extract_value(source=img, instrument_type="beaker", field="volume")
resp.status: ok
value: 350 mL
